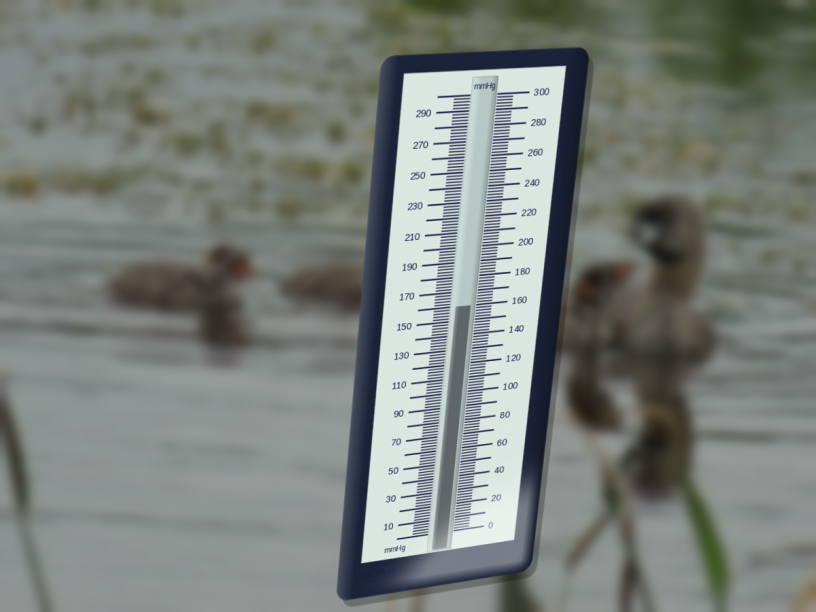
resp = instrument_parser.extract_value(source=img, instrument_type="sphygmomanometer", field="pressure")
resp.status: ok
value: 160 mmHg
